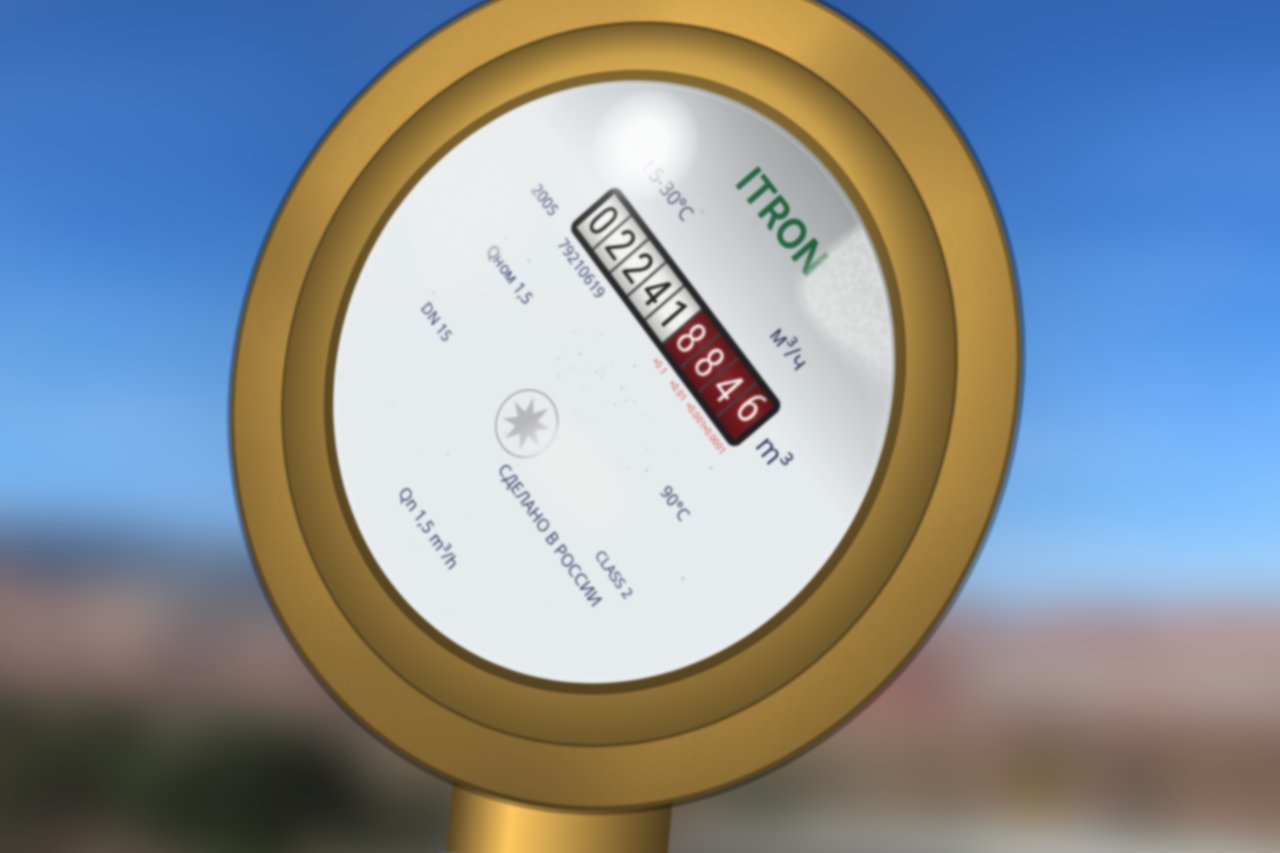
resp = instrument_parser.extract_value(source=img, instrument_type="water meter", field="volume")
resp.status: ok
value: 2241.8846 m³
